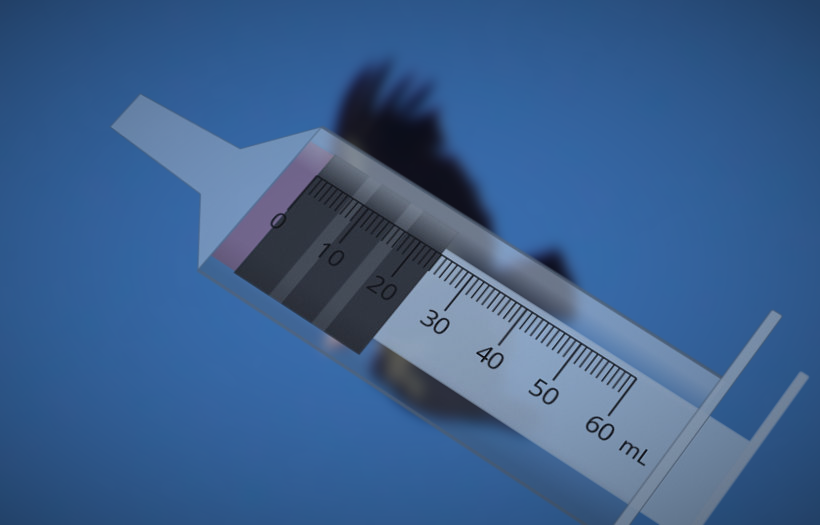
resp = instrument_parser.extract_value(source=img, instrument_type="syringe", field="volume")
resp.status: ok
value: 0 mL
